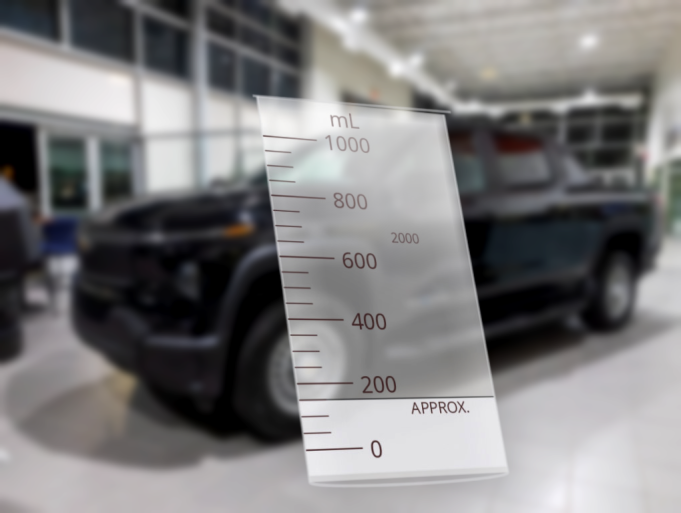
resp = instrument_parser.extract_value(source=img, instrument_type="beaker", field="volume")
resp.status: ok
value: 150 mL
